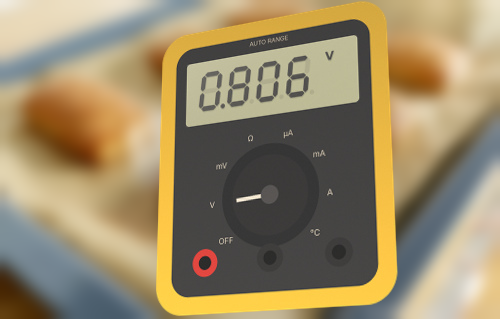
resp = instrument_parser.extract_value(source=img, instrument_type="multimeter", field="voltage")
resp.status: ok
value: 0.806 V
